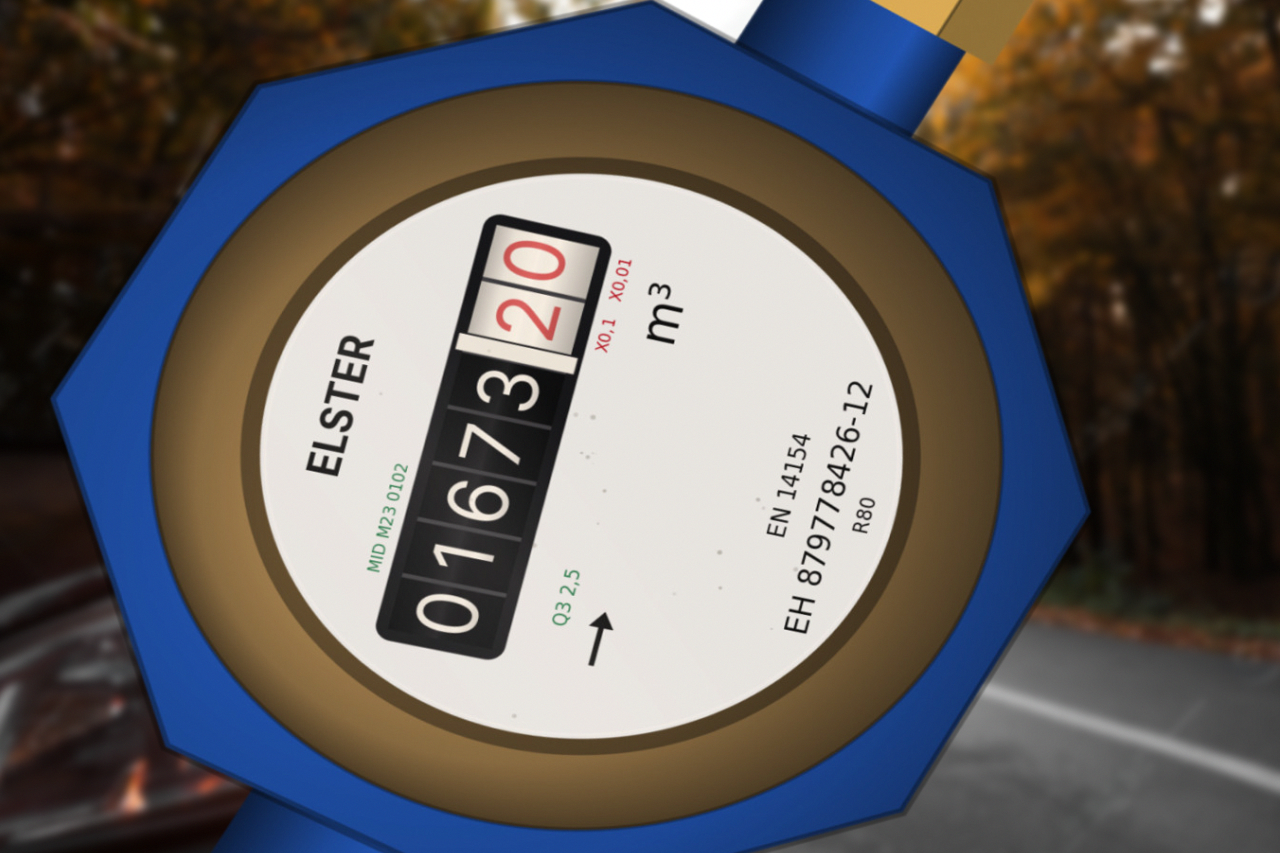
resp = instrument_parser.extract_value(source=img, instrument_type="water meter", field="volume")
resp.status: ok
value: 1673.20 m³
